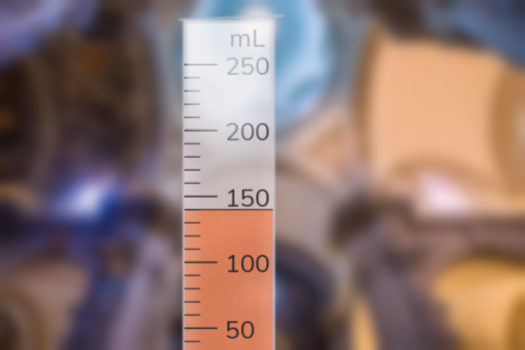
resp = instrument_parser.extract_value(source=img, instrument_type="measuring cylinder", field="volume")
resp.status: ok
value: 140 mL
